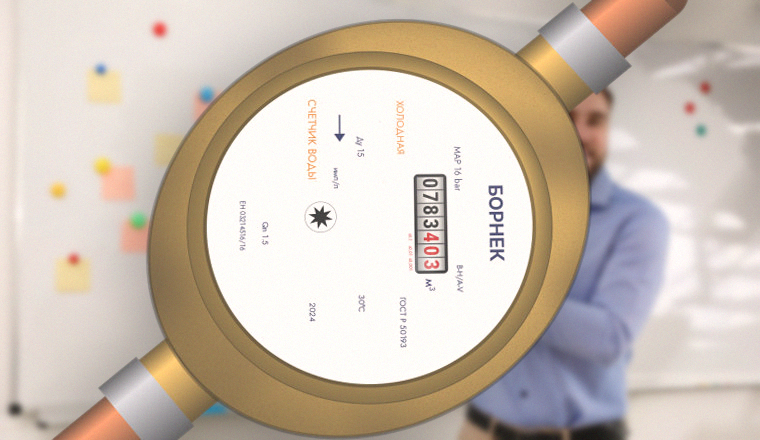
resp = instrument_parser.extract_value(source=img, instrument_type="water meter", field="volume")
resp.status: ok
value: 783.403 m³
